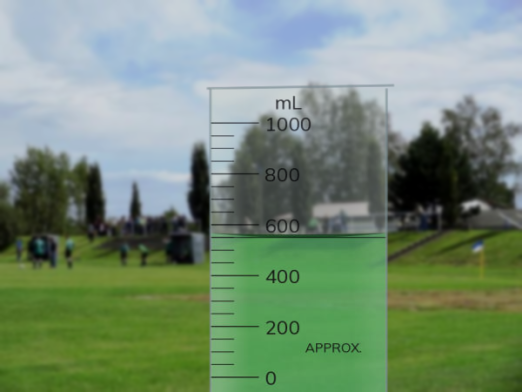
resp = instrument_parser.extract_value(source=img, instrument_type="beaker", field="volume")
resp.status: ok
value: 550 mL
